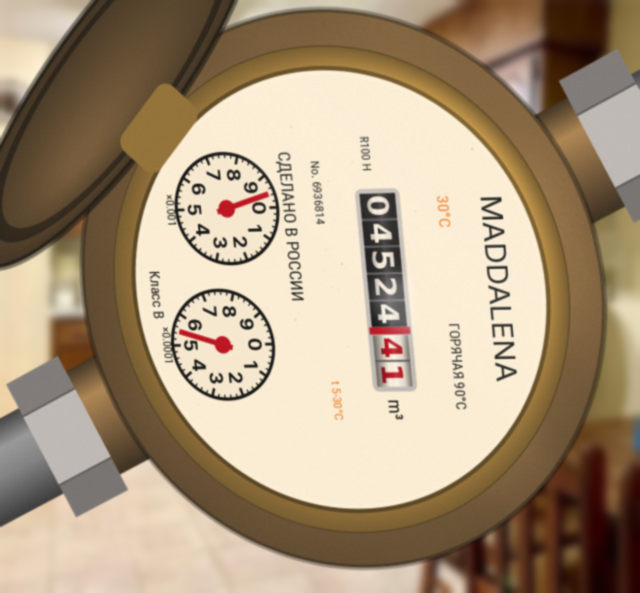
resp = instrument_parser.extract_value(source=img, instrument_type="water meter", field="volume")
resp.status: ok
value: 4524.4095 m³
